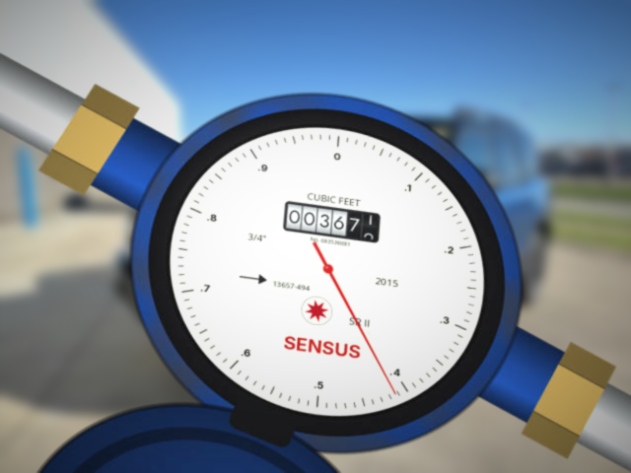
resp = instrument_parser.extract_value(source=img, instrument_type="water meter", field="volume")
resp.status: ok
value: 3671.41 ft³
